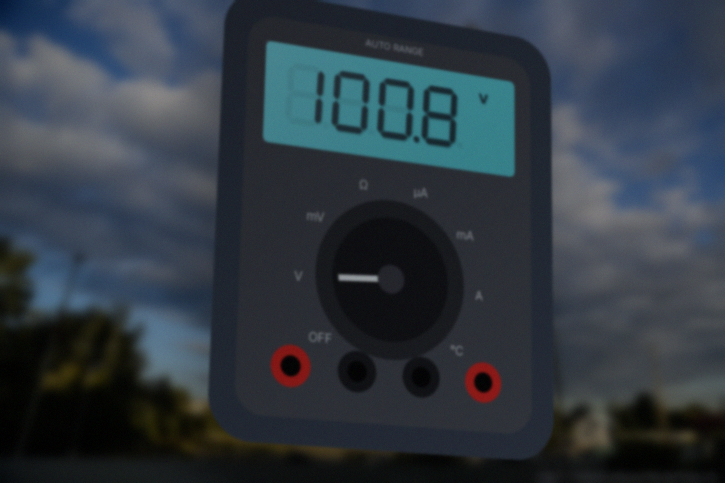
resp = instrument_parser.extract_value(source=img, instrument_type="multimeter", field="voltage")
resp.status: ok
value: 100.8 V
